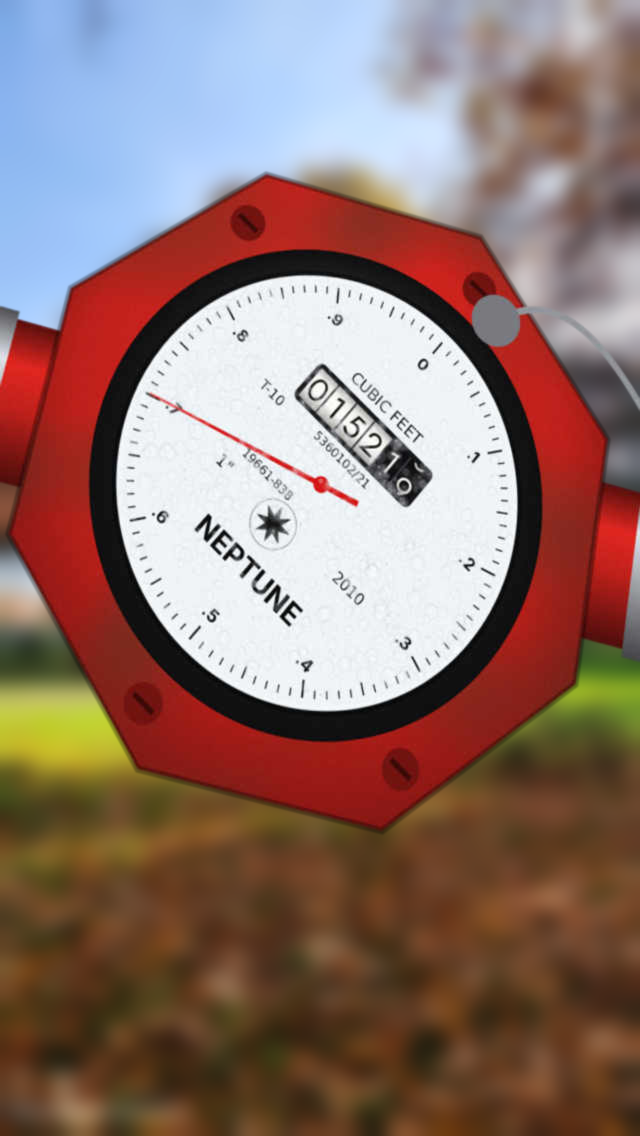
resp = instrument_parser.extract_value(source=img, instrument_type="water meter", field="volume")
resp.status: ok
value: 15218.70 ft³
